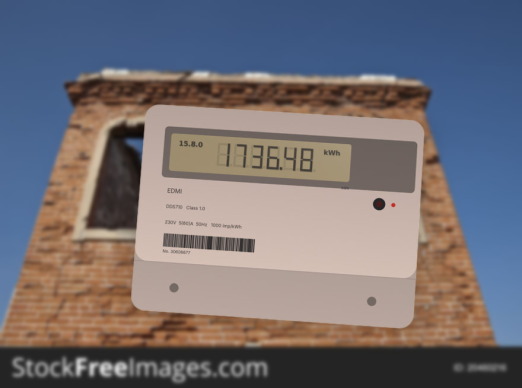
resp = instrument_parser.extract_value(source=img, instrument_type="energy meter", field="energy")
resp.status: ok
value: 1736.48 kWh
